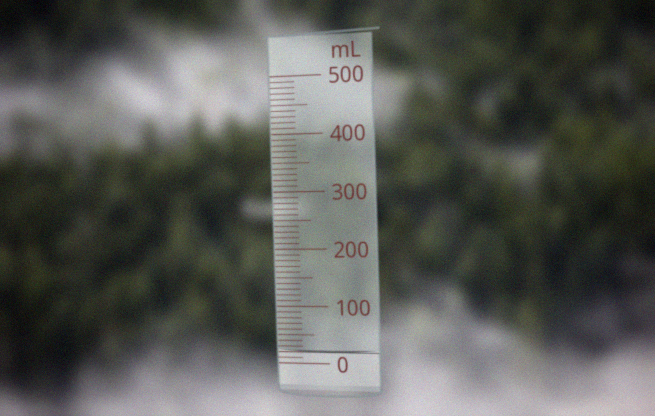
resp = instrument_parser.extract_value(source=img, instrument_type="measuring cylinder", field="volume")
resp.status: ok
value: 20 mL
